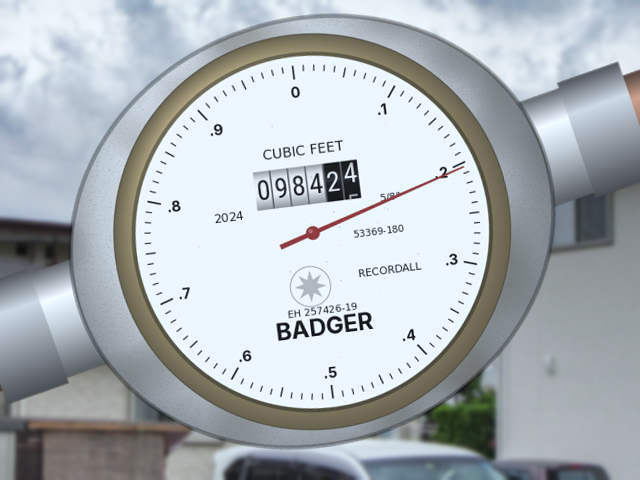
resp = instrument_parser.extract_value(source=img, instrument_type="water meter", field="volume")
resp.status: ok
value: 98424.20 ft³
